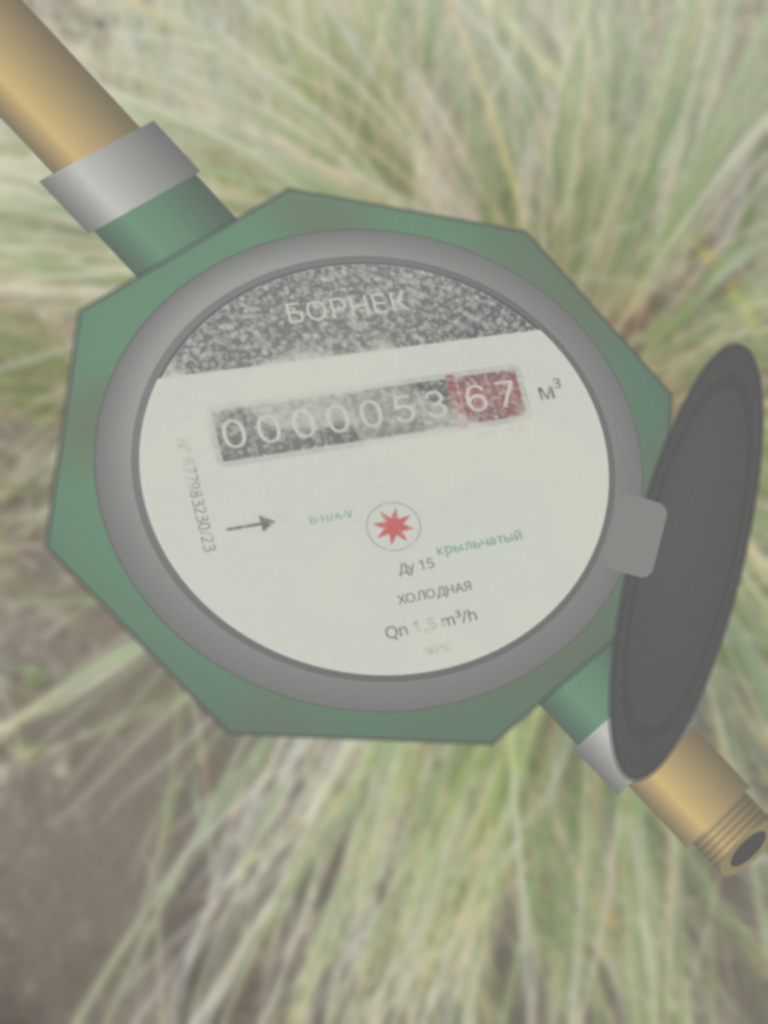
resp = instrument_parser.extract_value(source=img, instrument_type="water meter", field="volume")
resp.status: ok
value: 53.67 m³
